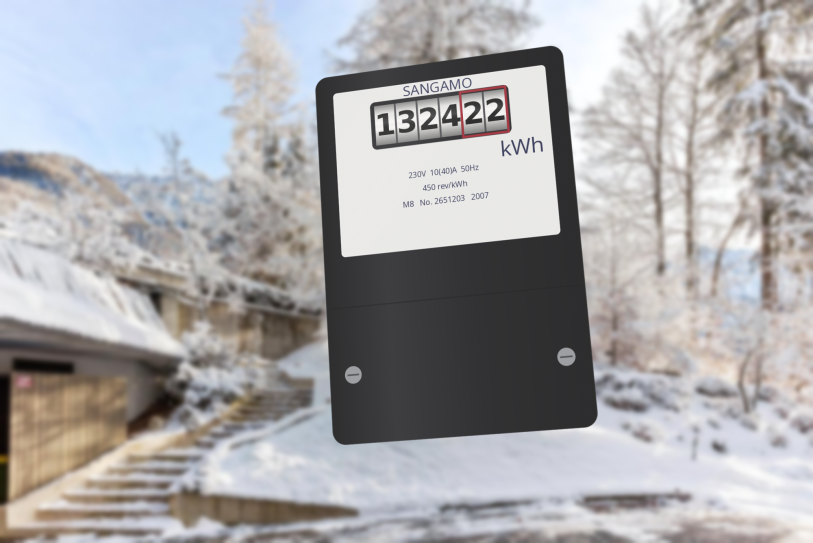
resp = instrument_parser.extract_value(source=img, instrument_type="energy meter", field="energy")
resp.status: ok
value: 1324.22 kWh
